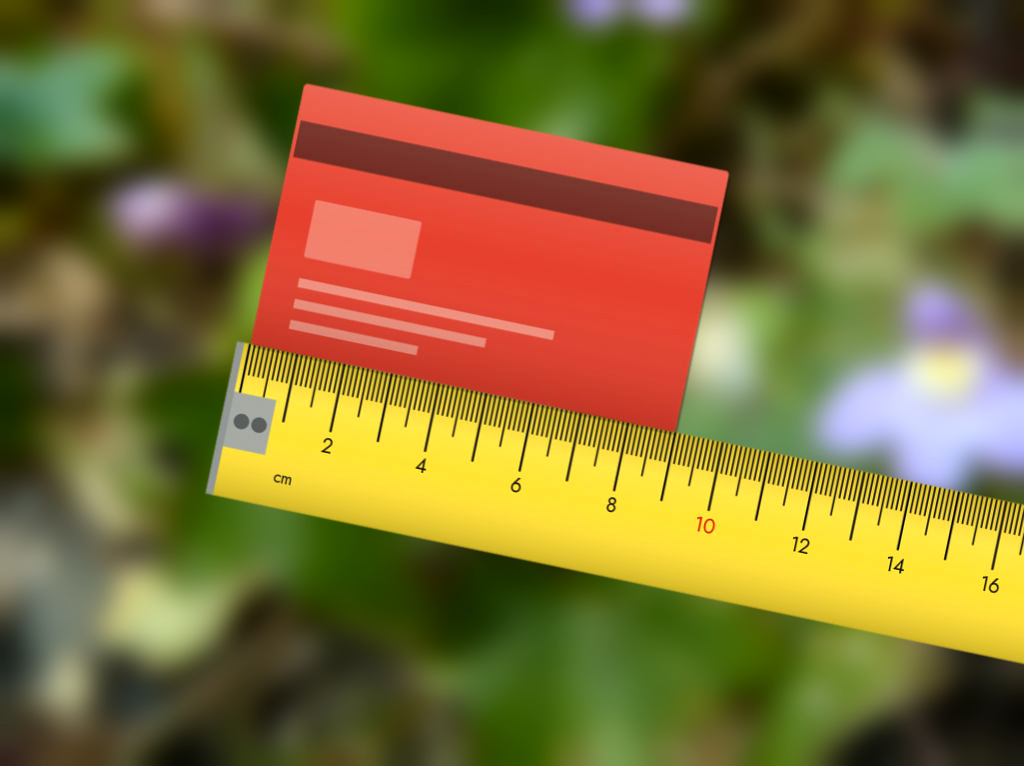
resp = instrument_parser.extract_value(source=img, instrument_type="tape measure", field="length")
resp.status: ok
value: 9 cm
